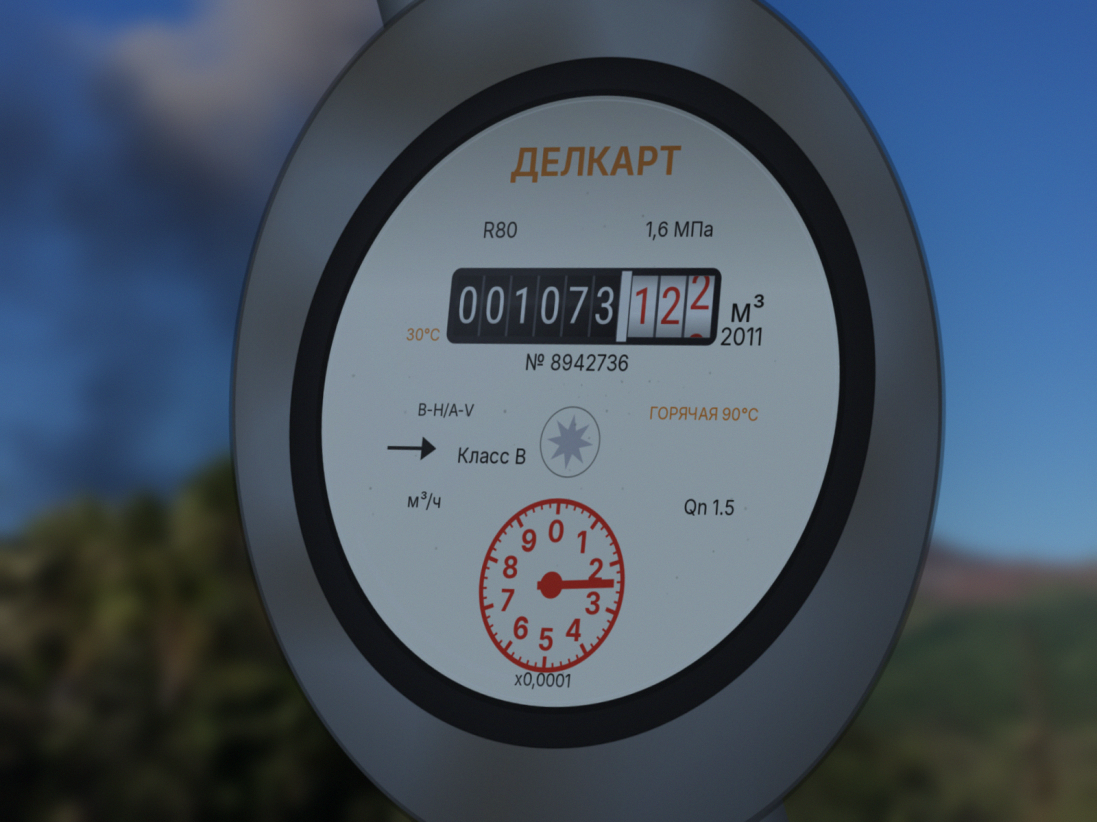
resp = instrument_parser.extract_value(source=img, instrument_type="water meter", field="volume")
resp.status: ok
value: 1073.1222 m³
